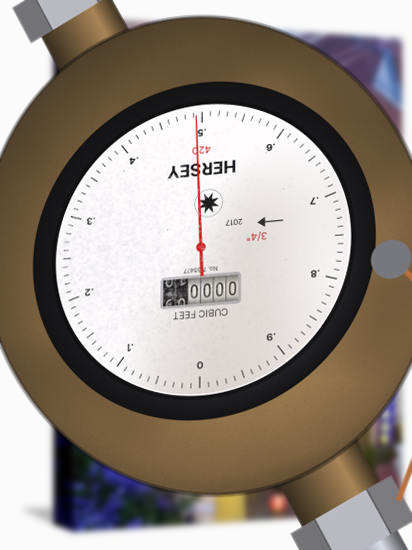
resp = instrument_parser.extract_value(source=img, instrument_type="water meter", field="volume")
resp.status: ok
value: 9.49 ft³
